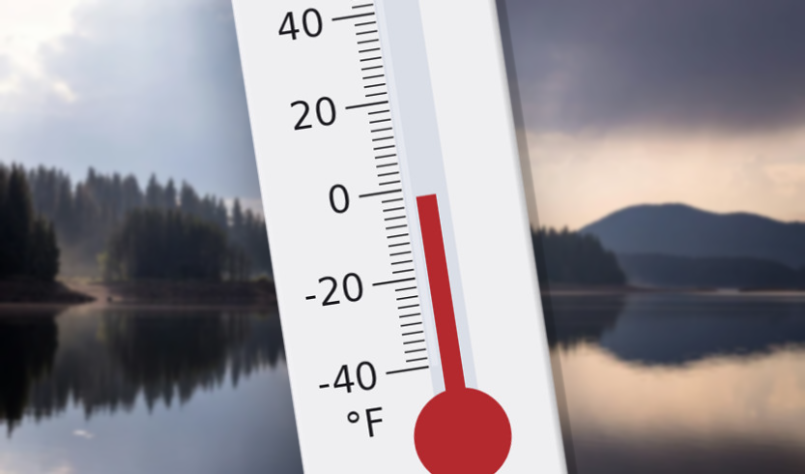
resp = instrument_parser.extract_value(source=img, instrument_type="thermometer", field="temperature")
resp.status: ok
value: -2 °F
